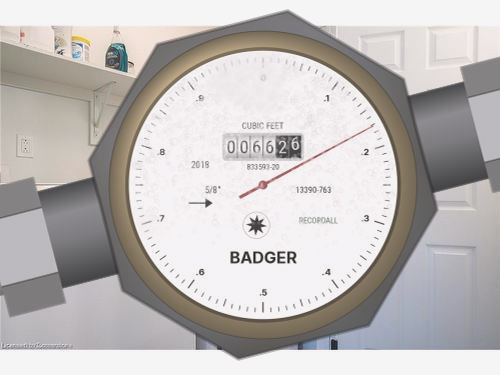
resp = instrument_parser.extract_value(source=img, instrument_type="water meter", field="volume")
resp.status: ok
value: 6626.17 ft³
